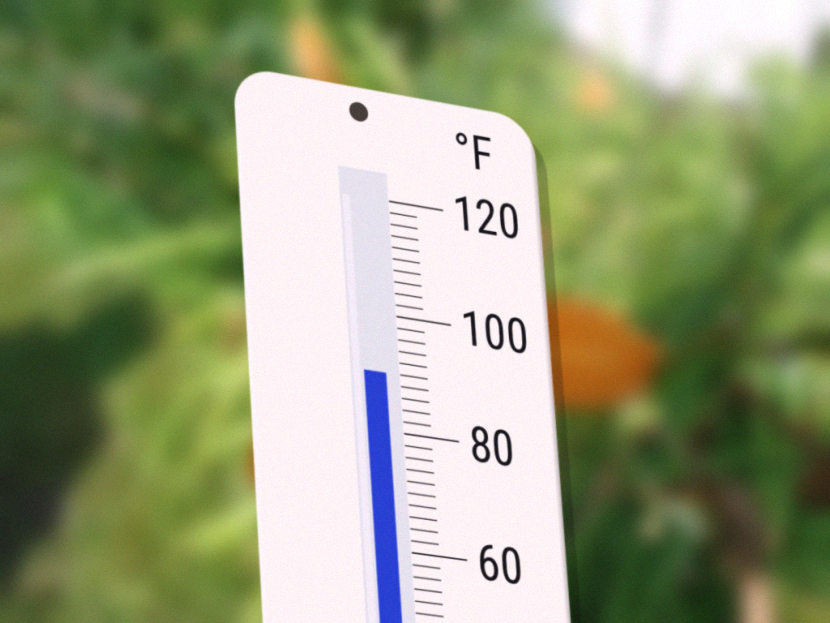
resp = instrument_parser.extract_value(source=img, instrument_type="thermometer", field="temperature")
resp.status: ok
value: 90 °F
